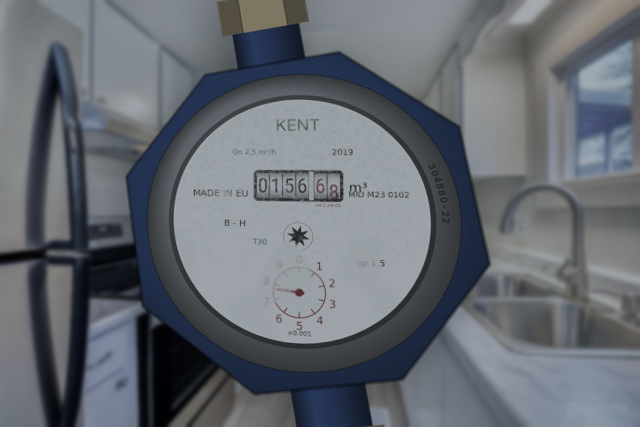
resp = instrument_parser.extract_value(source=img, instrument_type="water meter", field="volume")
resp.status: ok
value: 156.677 m³
